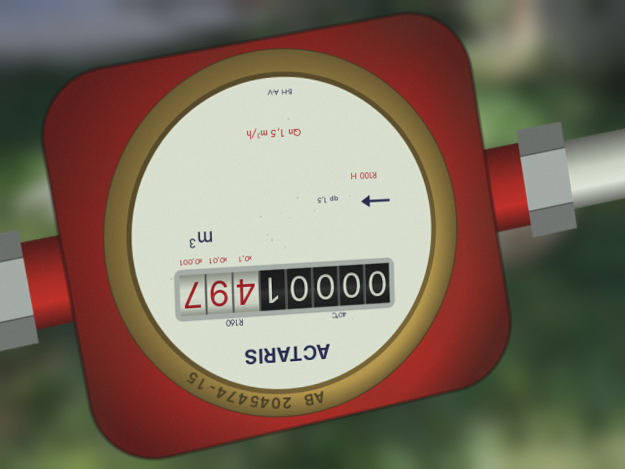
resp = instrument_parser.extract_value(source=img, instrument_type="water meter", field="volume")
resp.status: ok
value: 1.497 m³
